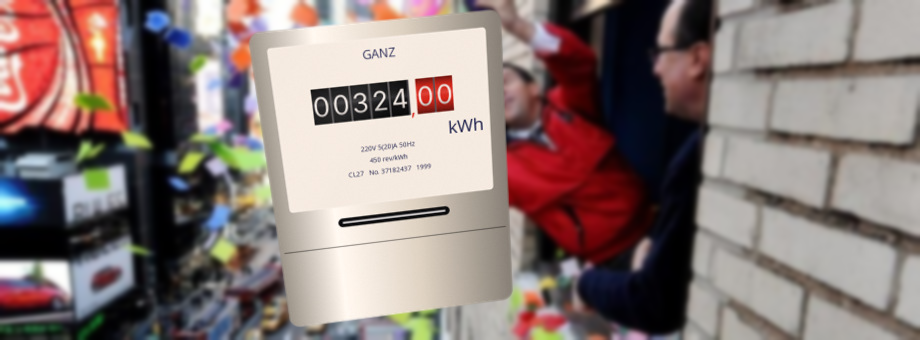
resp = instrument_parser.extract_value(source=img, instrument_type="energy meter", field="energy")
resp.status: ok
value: 324.00 kWh
